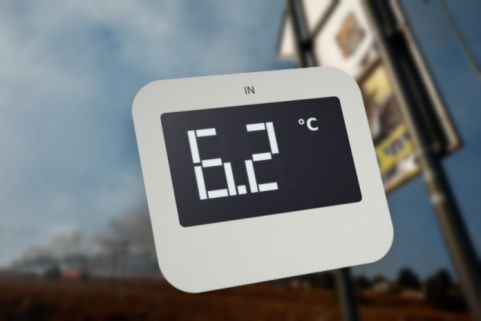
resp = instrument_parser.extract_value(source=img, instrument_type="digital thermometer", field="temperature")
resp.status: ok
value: 6.2 °C
